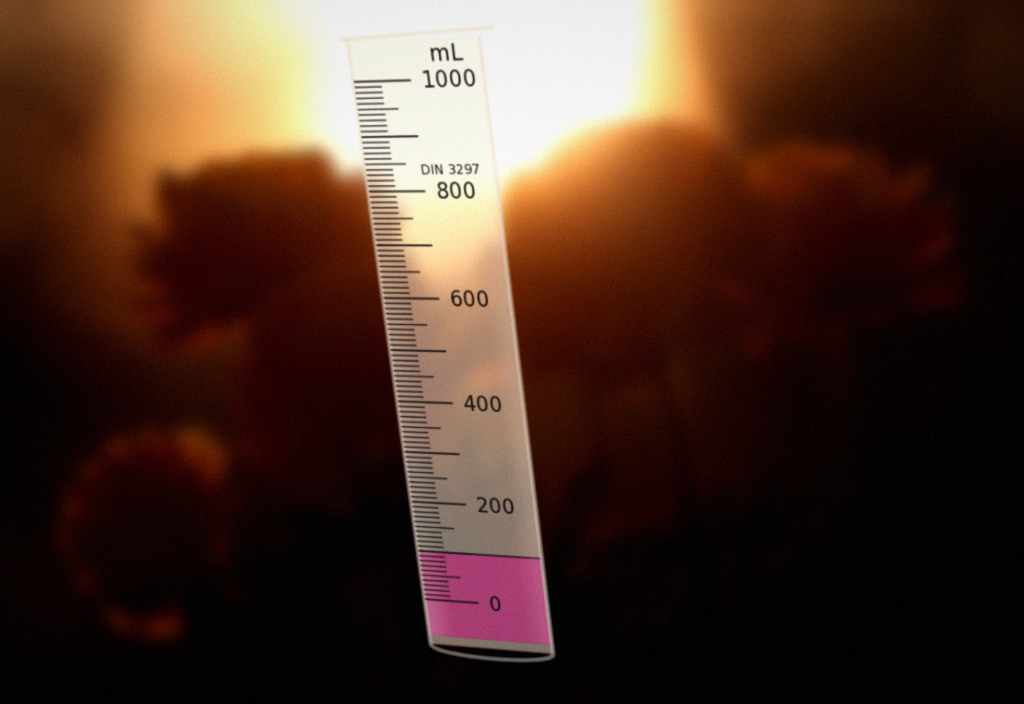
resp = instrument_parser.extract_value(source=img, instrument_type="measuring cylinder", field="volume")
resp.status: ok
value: 100 mL
